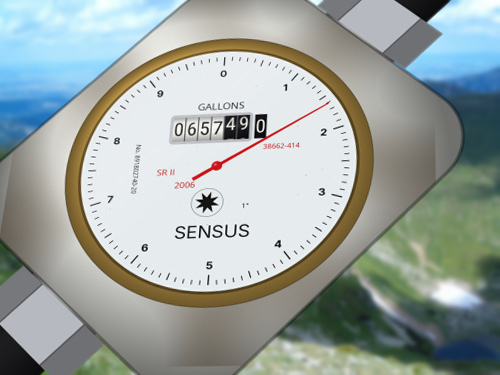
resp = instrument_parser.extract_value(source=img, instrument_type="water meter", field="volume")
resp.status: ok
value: 657491.6 gal
